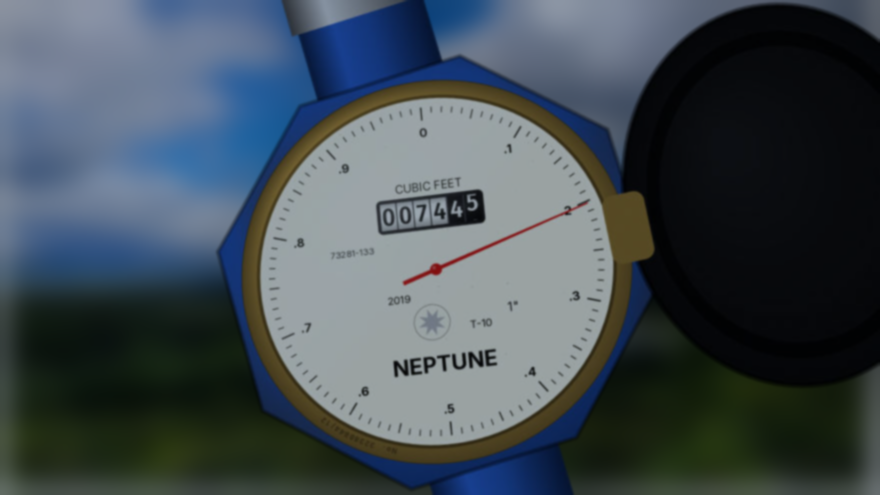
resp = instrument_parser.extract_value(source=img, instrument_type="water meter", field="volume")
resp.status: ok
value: 7445.20 ft³
